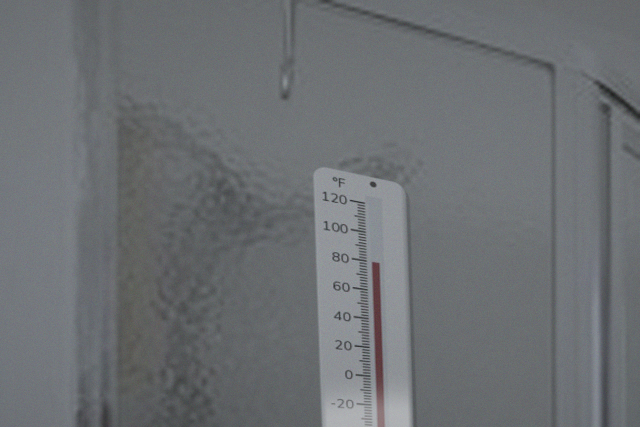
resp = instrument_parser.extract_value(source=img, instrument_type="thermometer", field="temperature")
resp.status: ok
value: 80 °F
